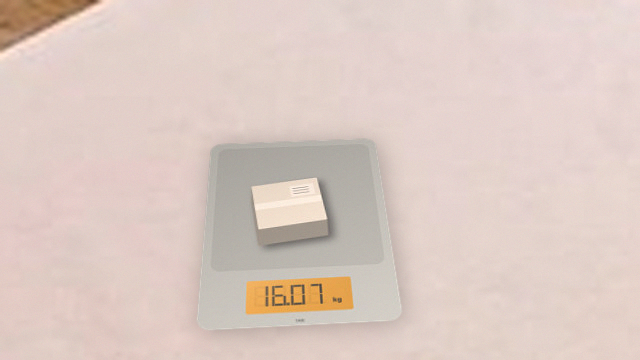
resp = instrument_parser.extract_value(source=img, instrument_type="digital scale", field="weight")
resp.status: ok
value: 16.07 kg
